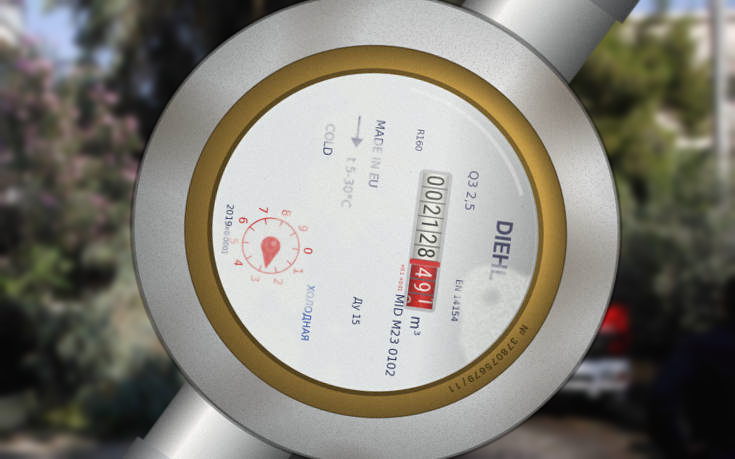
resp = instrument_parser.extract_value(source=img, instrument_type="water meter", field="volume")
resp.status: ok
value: 2128.4912 m³
